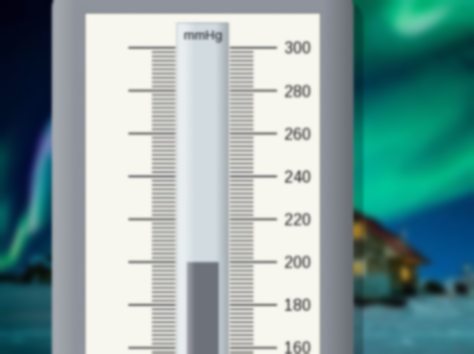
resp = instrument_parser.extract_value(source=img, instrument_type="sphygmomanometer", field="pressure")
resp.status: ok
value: 200 mmHg
